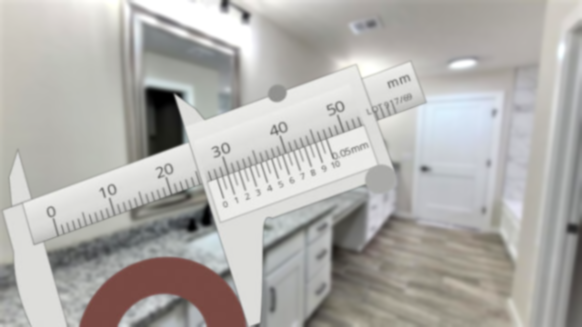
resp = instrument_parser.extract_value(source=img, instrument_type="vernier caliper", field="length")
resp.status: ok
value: 28.0 mm
